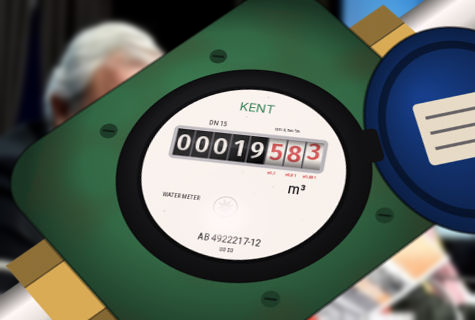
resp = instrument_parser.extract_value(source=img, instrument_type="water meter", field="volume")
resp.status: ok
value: 19.583 m³
